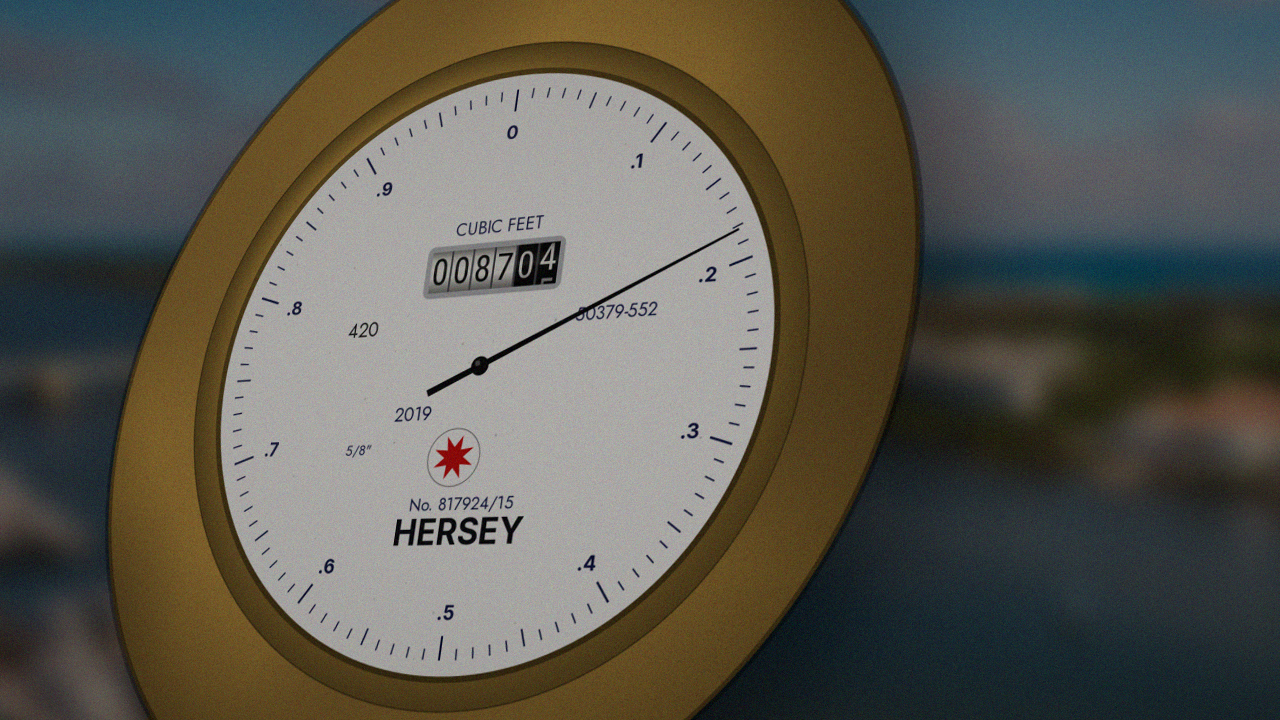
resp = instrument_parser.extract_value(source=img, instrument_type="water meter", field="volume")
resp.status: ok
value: 8704.18 ft³
